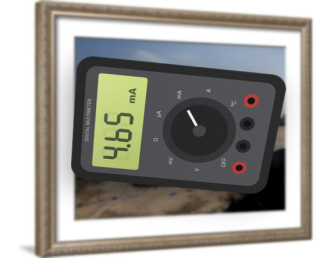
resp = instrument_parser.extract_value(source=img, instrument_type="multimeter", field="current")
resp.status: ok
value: 4.65 mA
